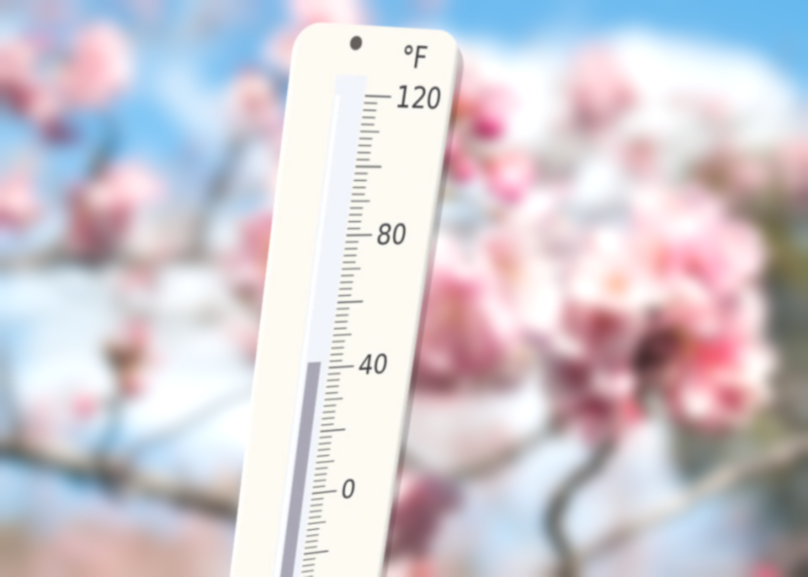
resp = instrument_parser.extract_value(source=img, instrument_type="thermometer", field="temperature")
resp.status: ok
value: 42 °F
